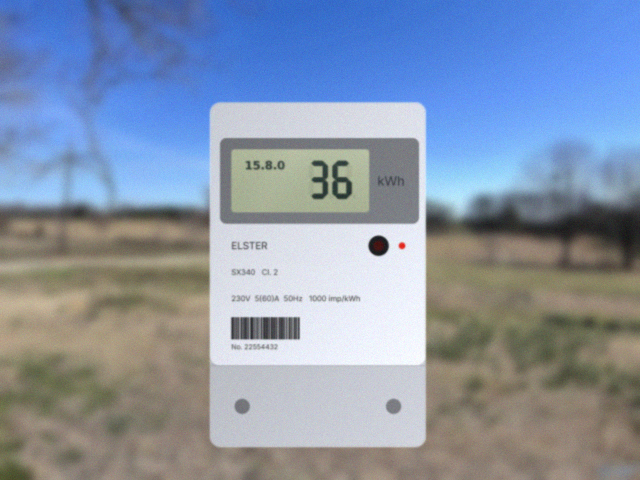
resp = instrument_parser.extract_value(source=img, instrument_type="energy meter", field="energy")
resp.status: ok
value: 36 kWh
